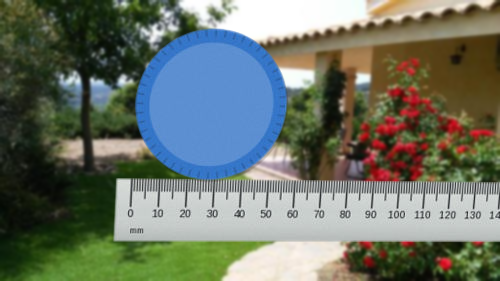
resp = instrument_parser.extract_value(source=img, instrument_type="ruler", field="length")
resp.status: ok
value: 55 mm
